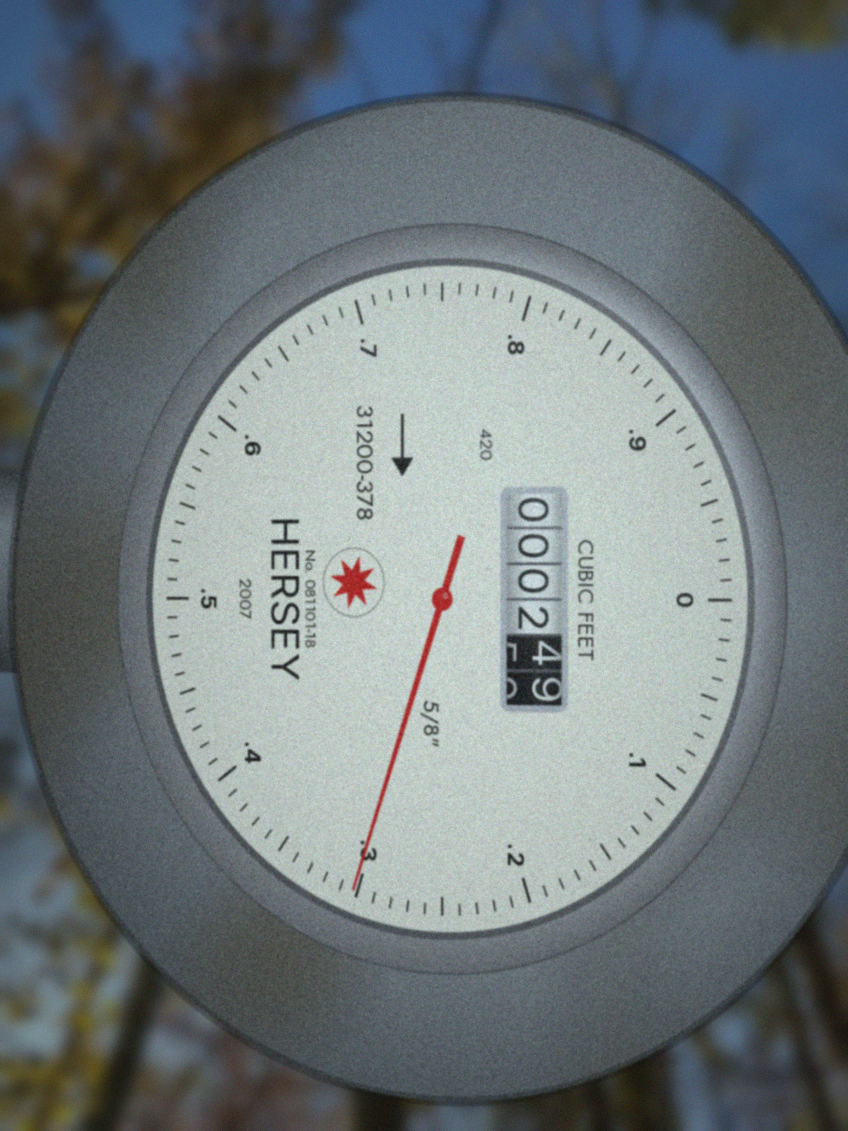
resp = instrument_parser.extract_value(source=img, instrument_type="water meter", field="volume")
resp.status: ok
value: 249.30 ft³
